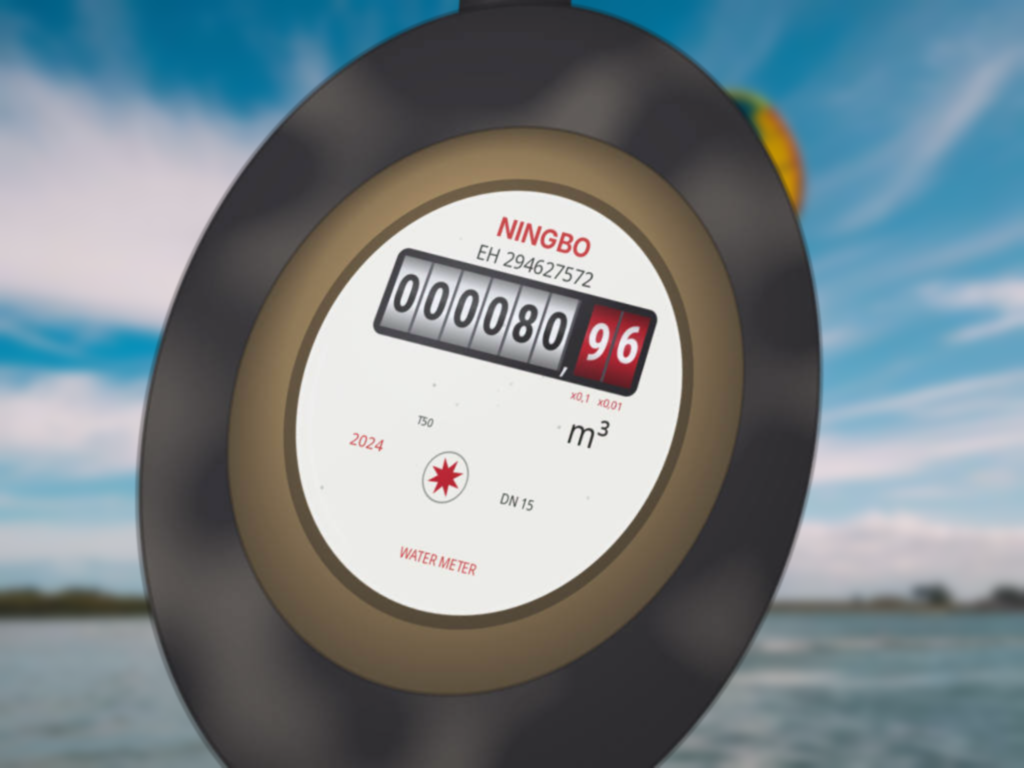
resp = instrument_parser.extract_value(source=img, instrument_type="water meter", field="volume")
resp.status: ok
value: 80.96 m³
